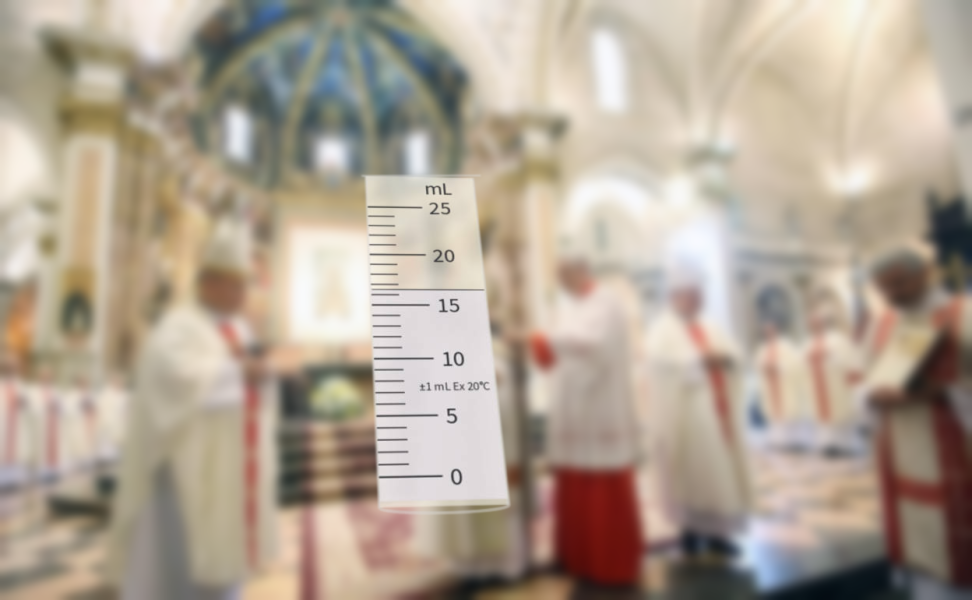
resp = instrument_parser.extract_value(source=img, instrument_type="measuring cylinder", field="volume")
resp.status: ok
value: 16.5 mL
